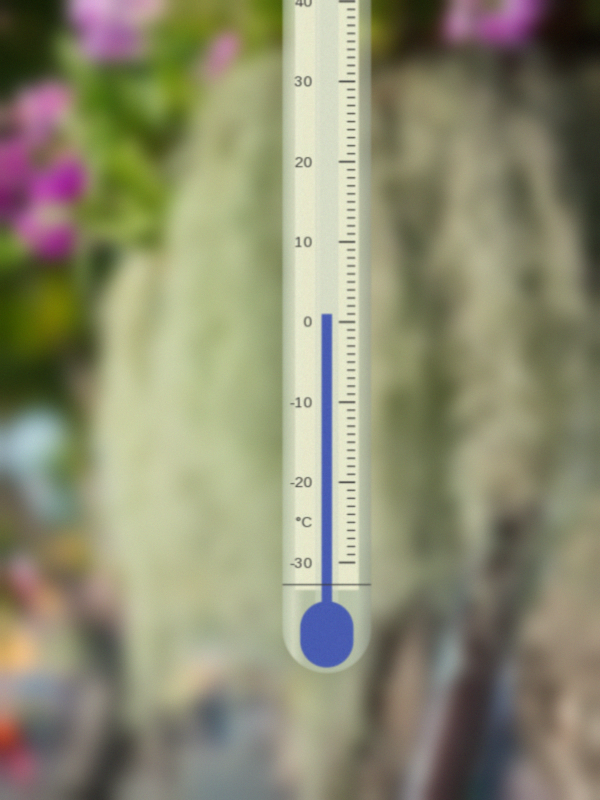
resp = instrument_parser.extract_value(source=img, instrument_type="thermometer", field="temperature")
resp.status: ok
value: 1 °C
